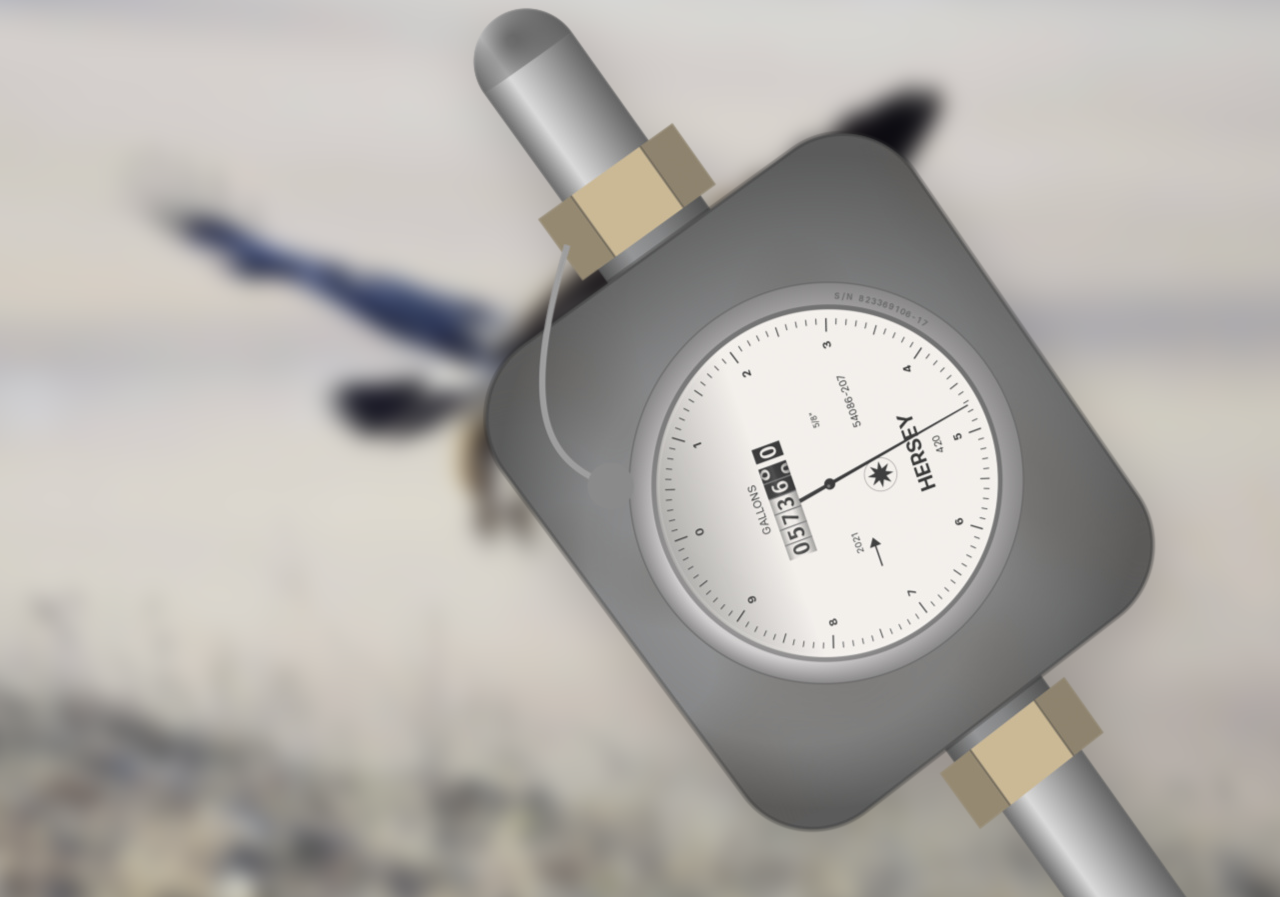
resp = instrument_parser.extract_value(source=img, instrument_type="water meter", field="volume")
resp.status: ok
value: 573684.7 gal
